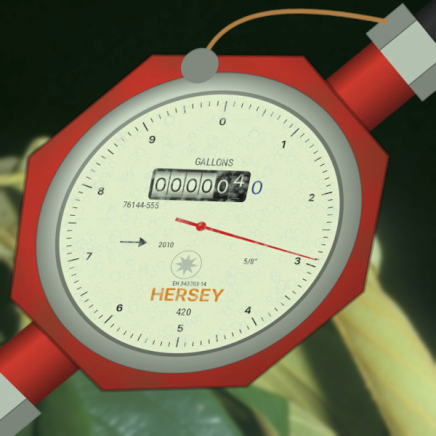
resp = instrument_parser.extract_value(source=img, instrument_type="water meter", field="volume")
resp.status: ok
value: 42.9 gal
